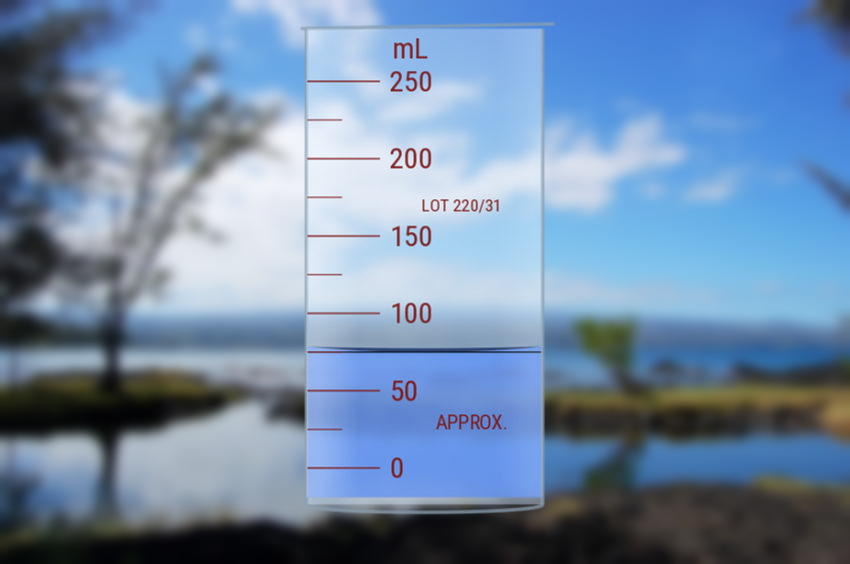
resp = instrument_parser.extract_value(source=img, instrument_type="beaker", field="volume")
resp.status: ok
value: 75 mL
